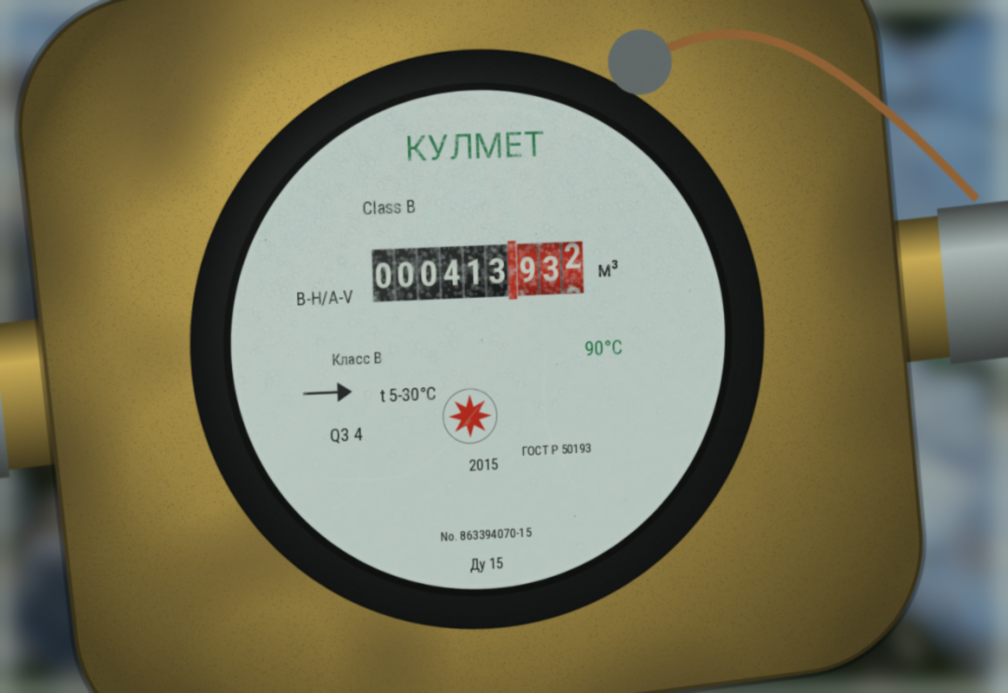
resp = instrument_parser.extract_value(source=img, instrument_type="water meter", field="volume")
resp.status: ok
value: 413.932 m³
